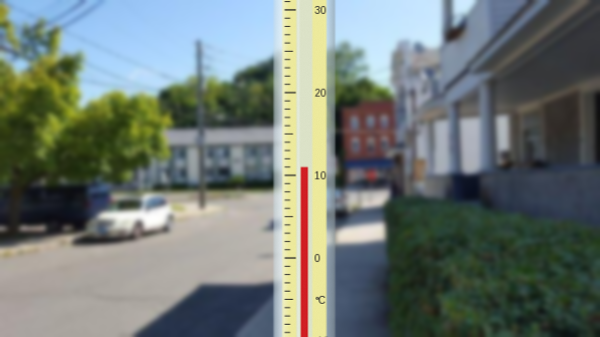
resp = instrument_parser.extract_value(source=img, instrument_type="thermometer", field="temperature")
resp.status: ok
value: 11 °C
